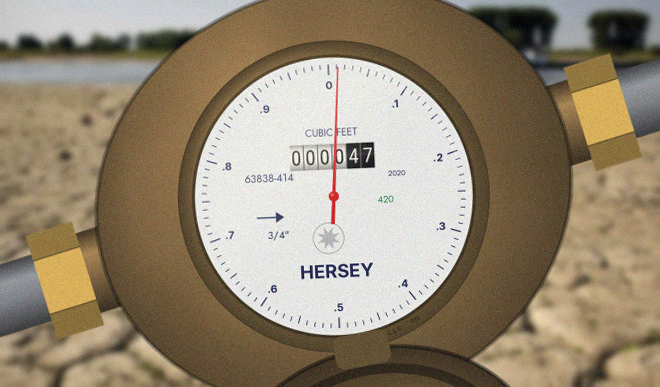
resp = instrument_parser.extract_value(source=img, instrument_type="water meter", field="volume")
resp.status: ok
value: 47.01 ft³
